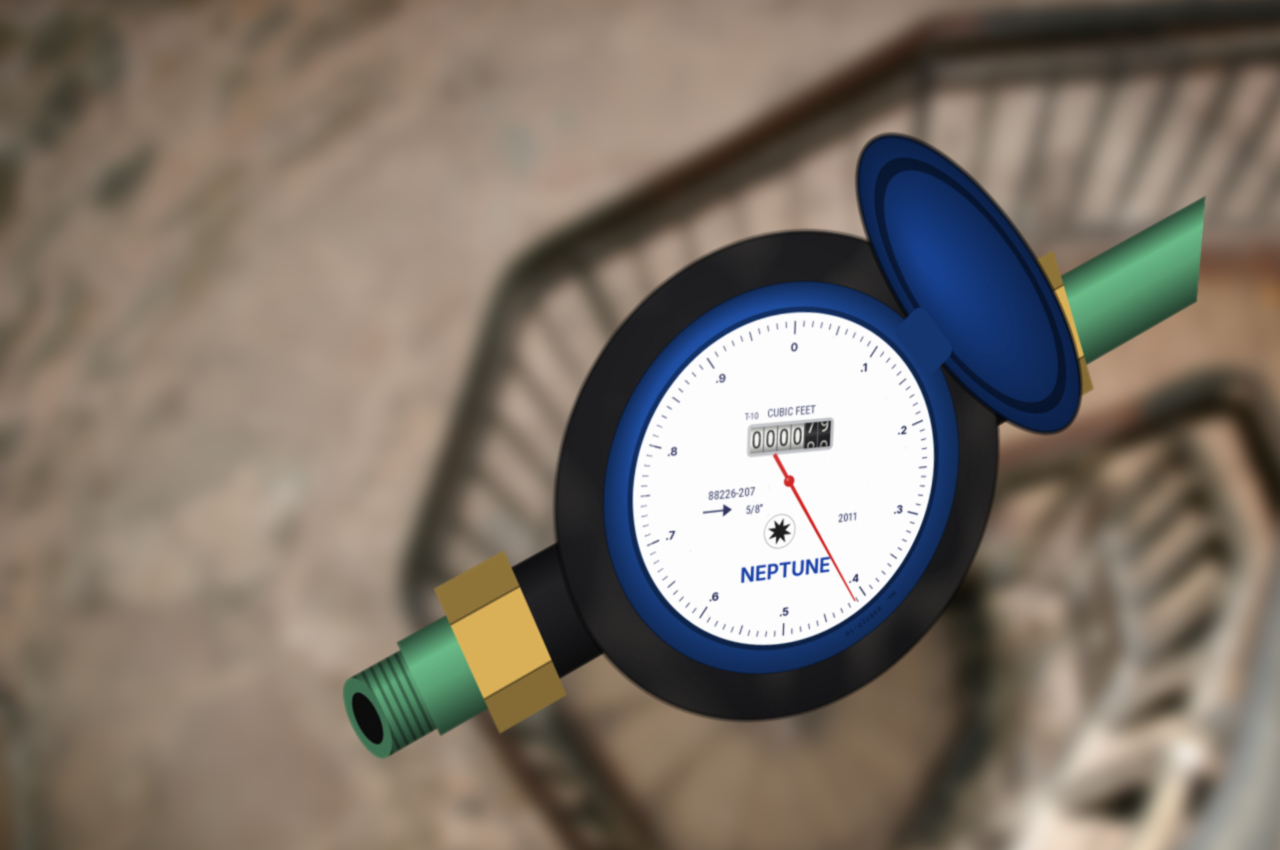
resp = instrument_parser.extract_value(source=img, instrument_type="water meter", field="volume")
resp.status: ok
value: 79.41 ft³
